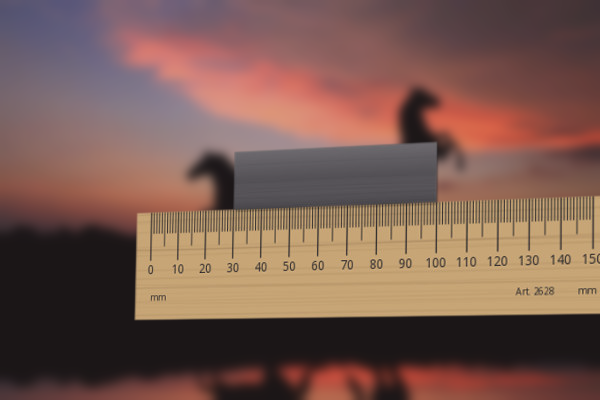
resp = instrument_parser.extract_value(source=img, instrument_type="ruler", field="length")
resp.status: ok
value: 70 mm
